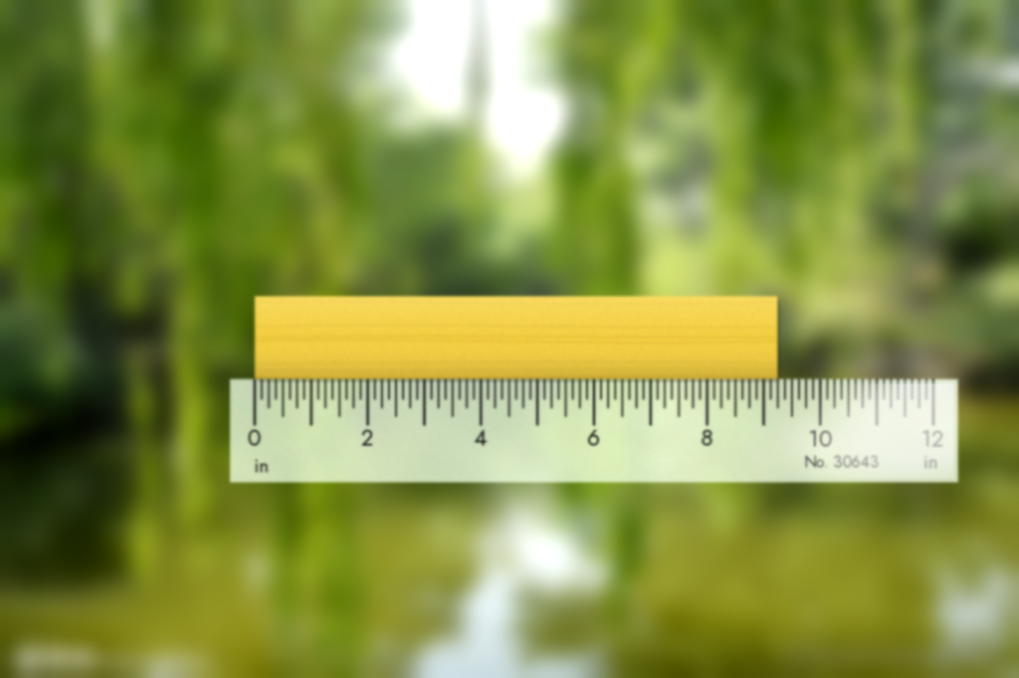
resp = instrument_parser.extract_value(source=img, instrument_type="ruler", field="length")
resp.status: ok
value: 9.25 in
